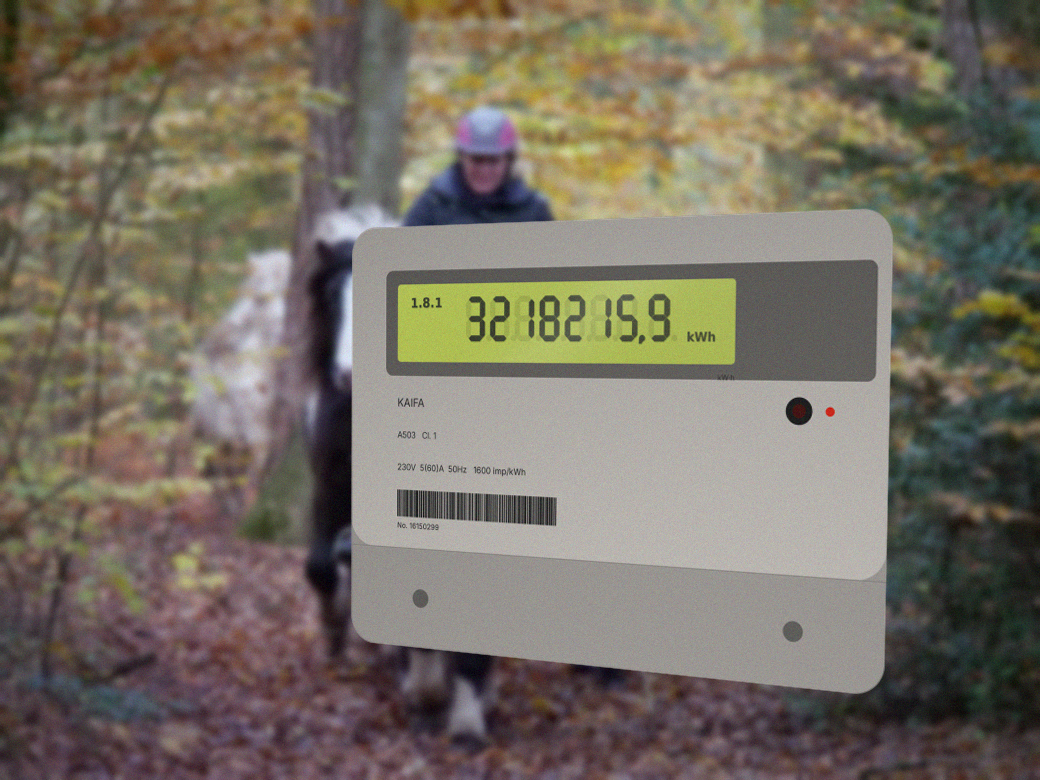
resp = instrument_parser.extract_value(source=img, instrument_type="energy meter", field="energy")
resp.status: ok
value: 3218215.9 kWh
